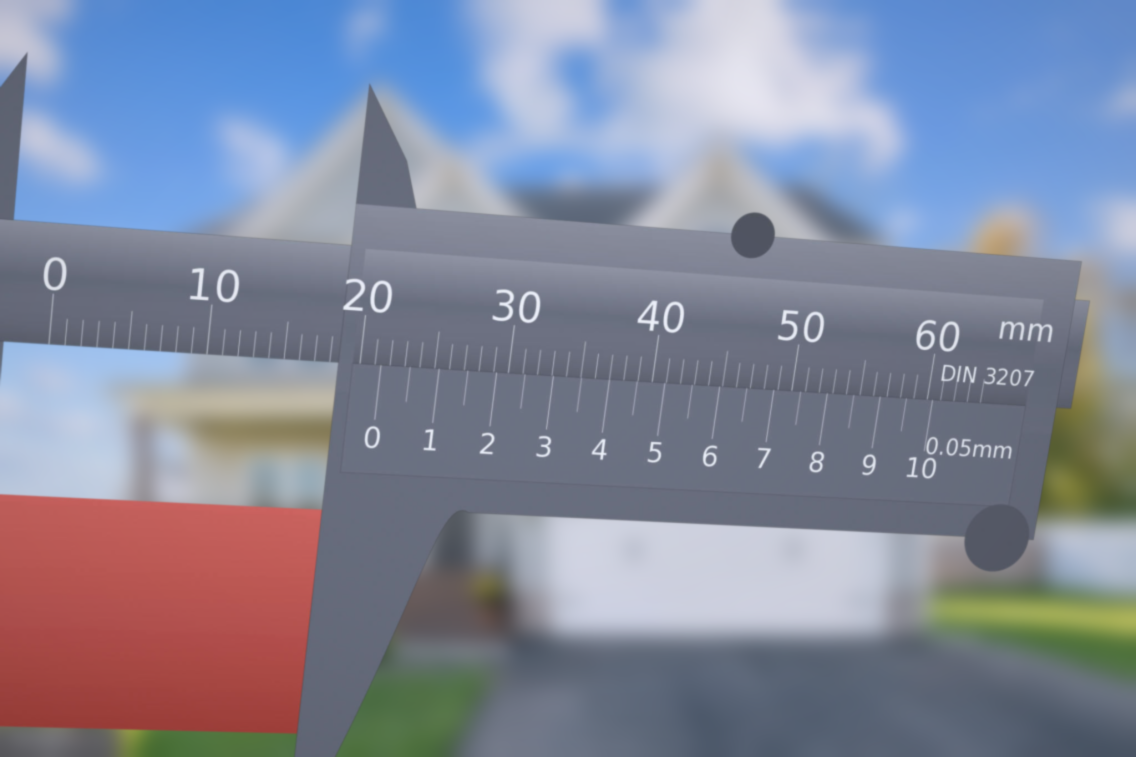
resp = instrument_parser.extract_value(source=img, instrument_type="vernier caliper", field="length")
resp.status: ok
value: 21.4 mm
